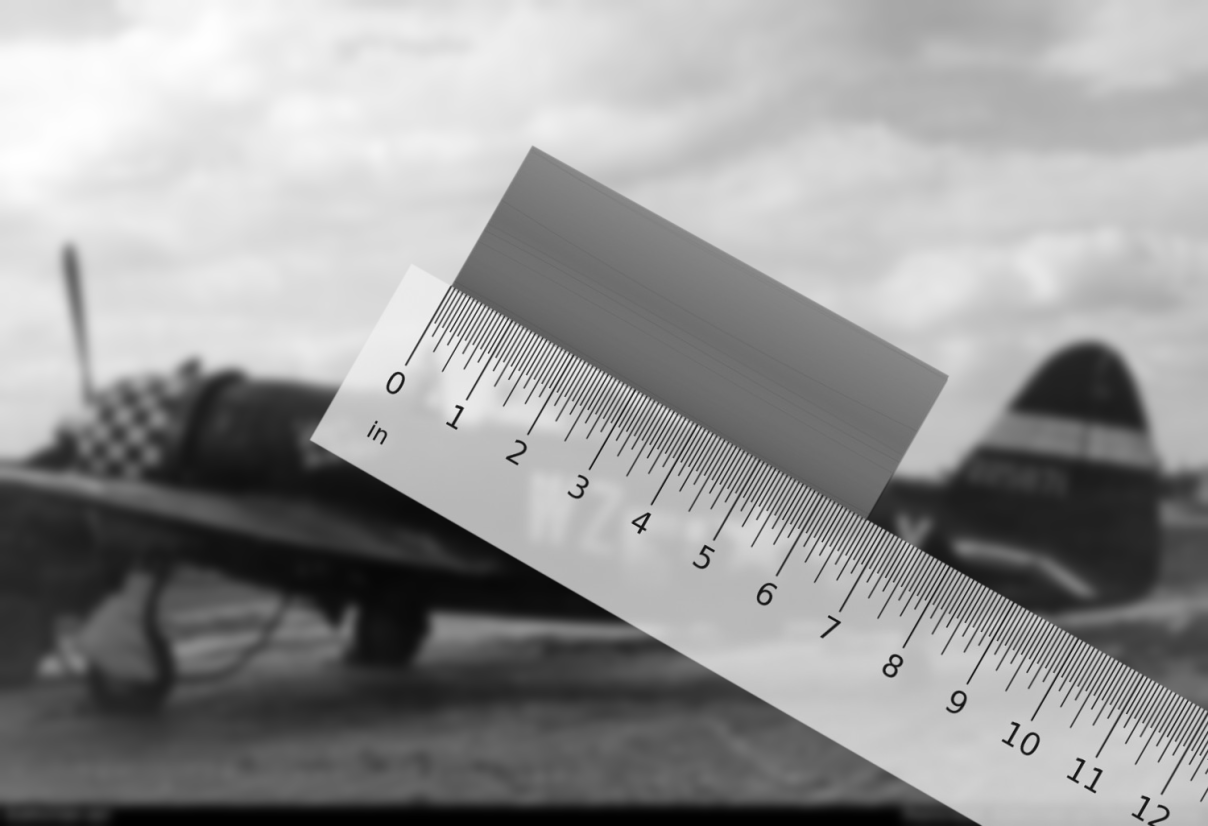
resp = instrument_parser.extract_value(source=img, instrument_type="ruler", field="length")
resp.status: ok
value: 6.6875 in
